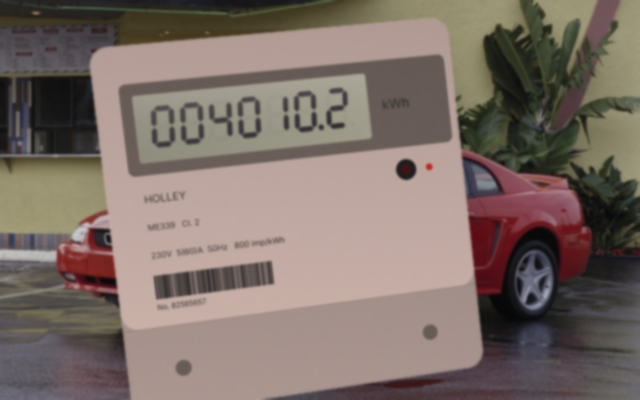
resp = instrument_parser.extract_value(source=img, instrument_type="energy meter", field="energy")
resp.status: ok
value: 4010.2 kWh
